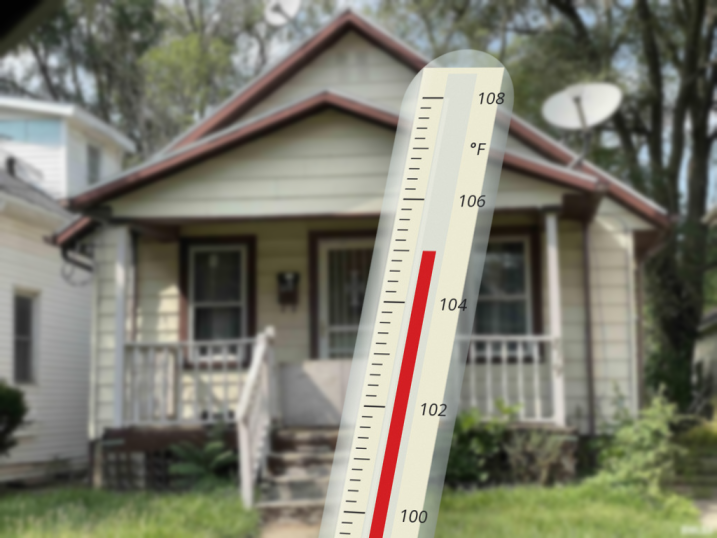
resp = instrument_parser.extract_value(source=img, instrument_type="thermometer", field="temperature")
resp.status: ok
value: 105 °F
